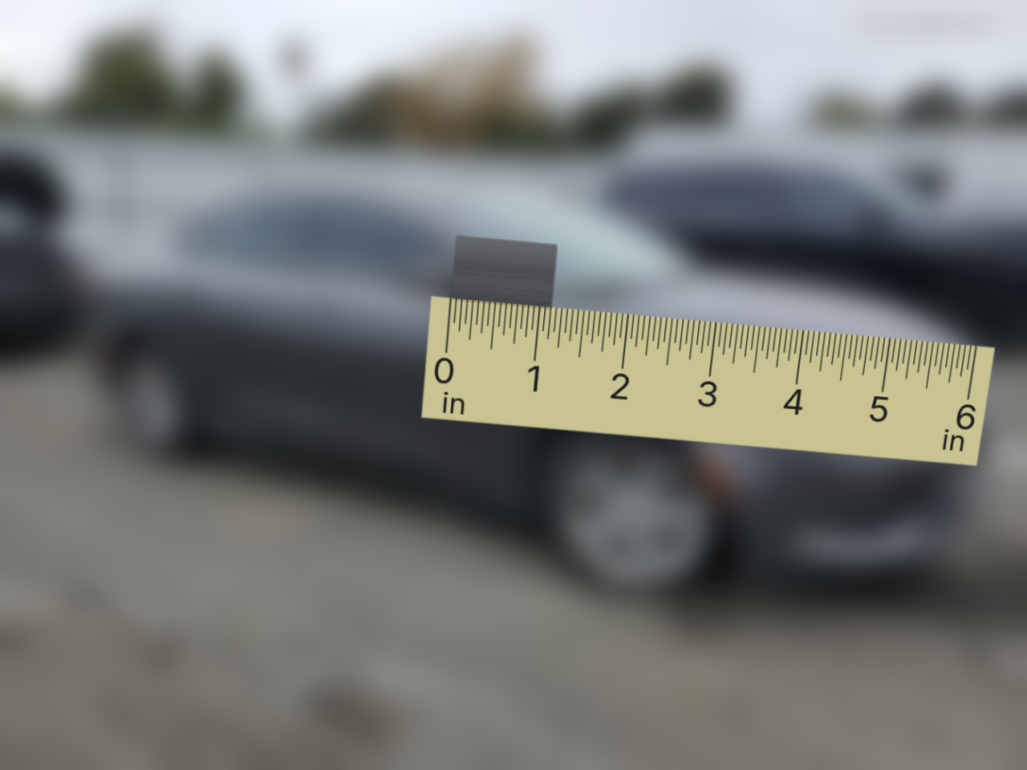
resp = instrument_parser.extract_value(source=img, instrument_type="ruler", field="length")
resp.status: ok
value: 1.125 in
